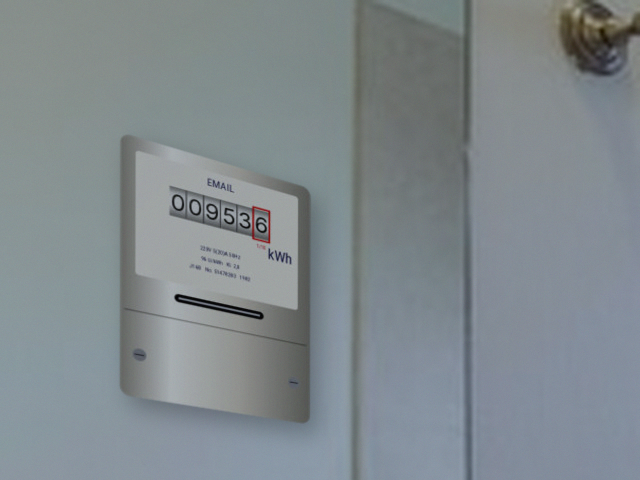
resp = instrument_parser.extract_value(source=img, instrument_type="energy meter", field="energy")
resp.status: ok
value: 953.6 kWh
